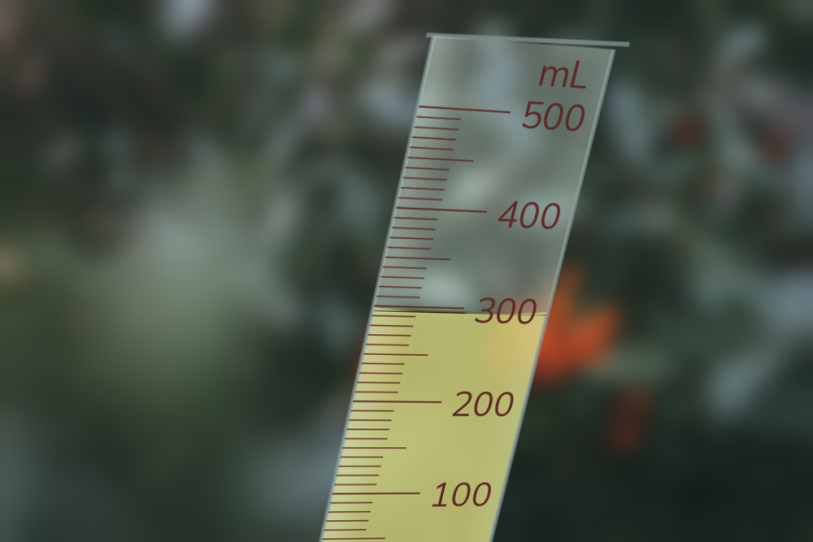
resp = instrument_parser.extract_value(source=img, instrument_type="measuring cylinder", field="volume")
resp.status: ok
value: 295 mL
